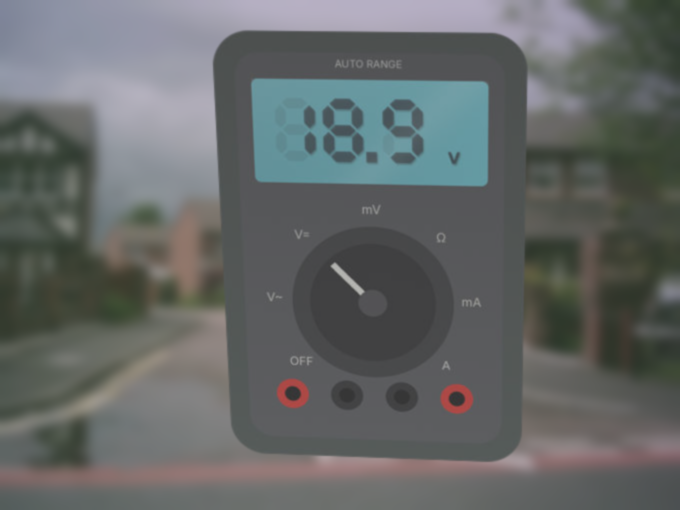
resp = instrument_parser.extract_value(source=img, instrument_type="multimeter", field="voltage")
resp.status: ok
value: 18.9 V
